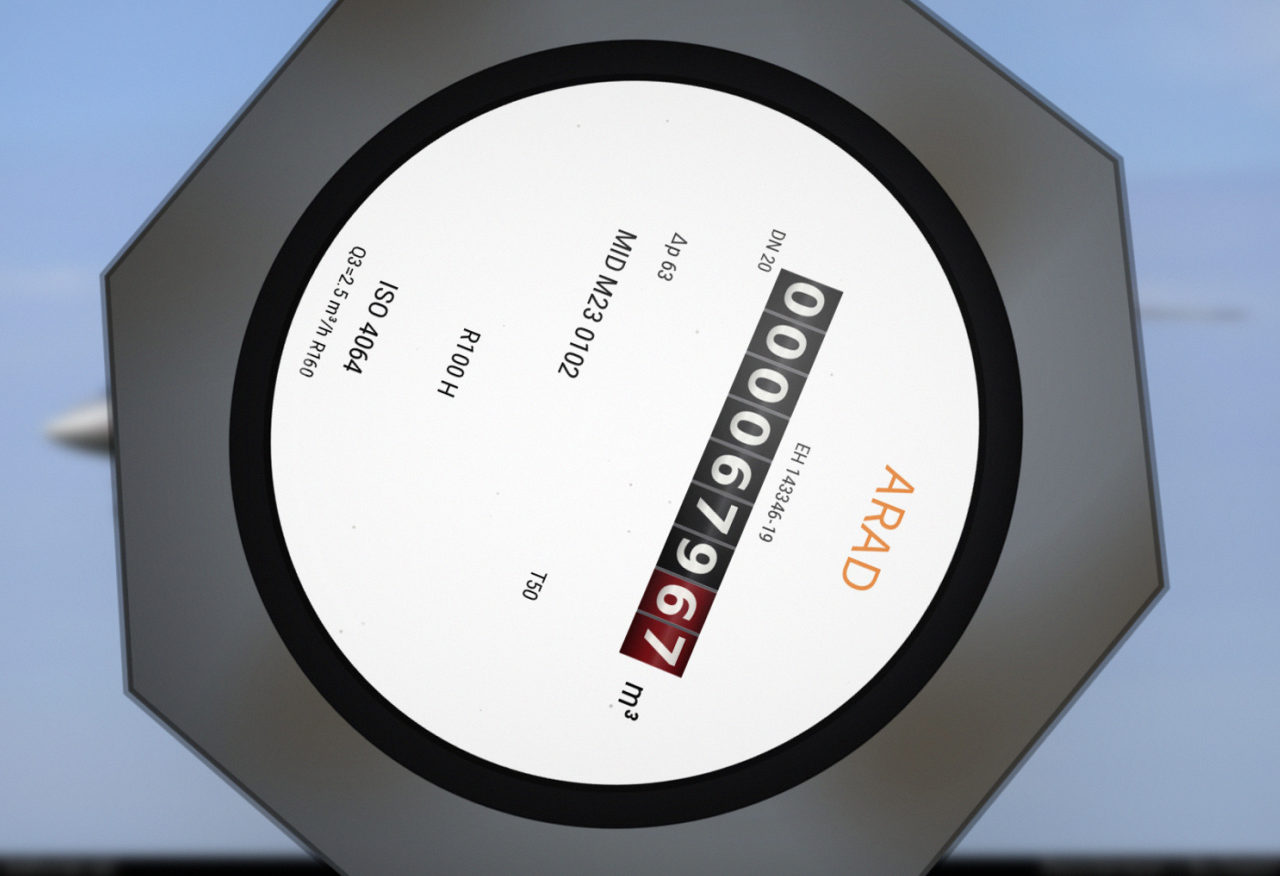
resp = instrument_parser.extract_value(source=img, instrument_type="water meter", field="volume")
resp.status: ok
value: 679.67 m³
